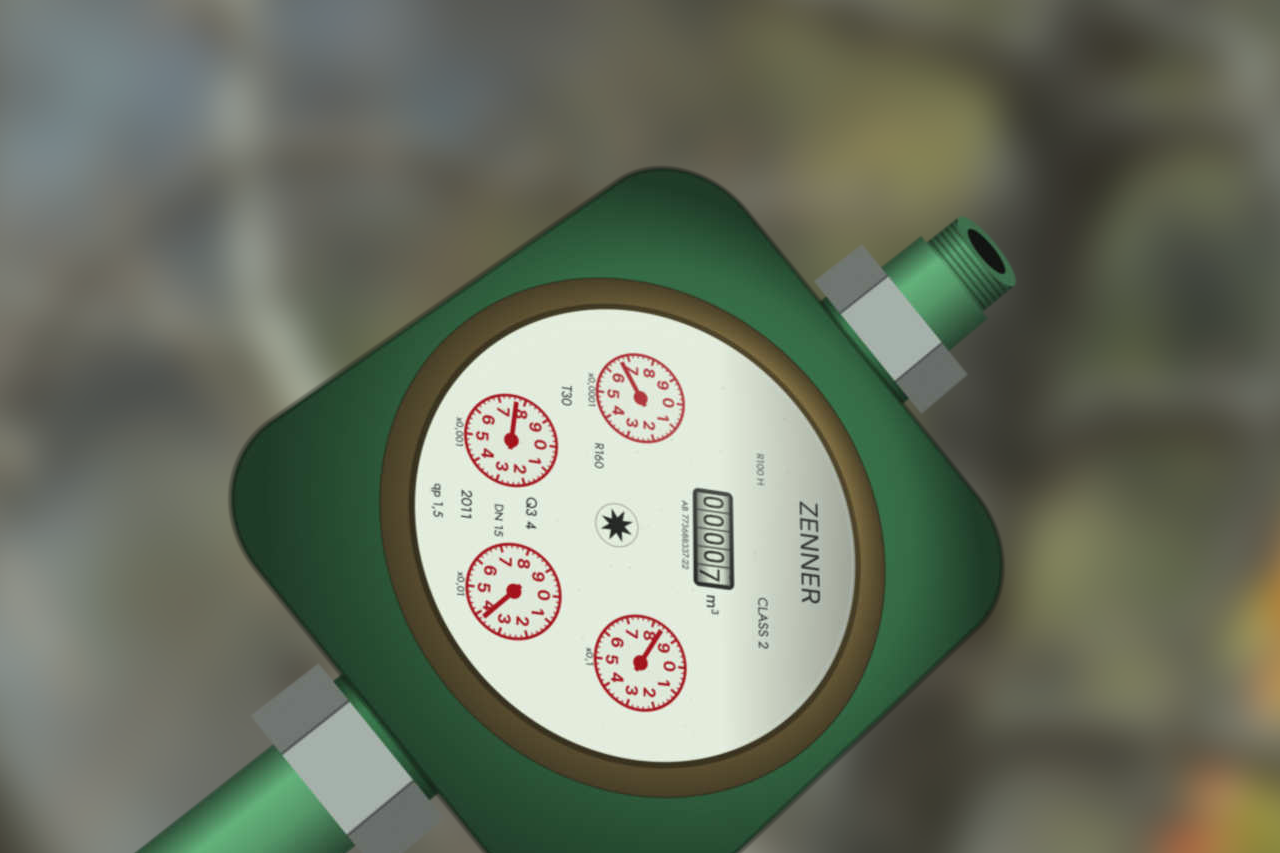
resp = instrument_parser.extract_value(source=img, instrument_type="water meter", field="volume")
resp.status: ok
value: 6.8376 m³
